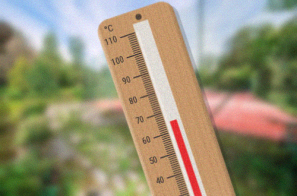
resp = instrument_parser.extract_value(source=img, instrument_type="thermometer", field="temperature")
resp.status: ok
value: 65 °C
